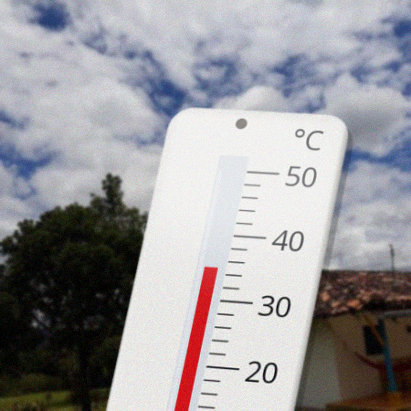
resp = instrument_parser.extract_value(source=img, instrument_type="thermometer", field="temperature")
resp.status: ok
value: 35 °C
